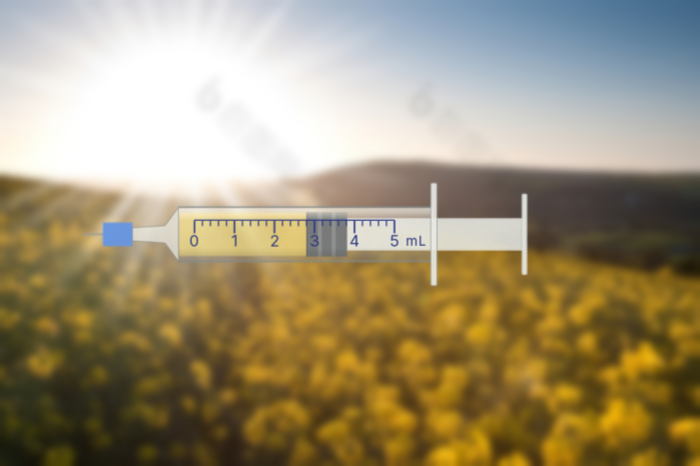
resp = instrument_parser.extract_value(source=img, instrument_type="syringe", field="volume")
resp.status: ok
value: 2.8 mL
